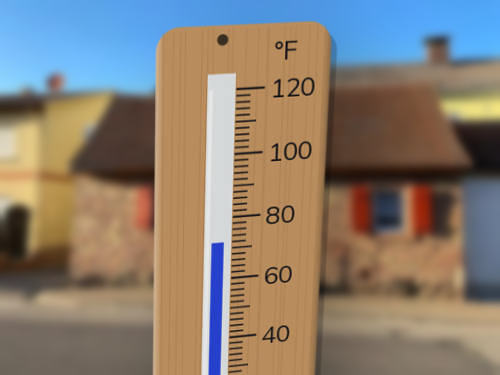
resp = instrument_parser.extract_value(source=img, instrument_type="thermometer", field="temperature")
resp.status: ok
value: 72 °F
